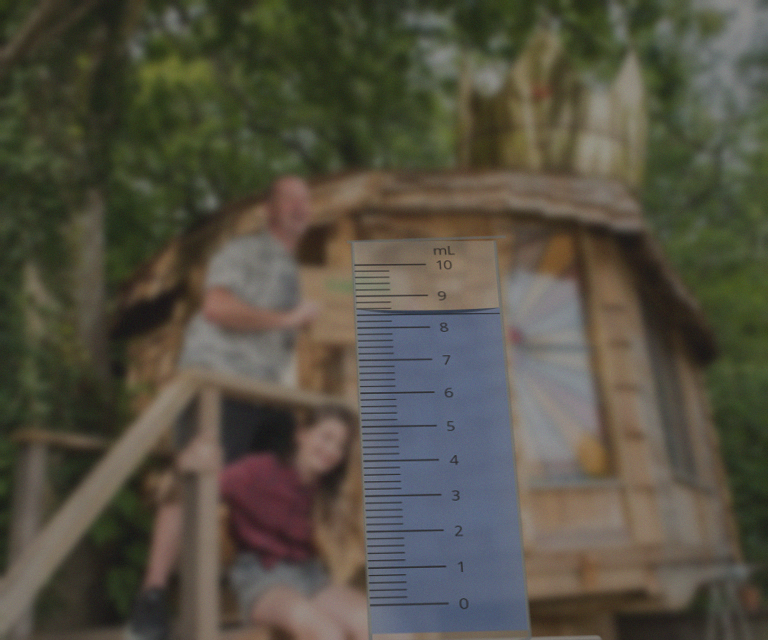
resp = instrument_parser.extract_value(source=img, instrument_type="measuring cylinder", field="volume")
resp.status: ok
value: 8.4 mL
